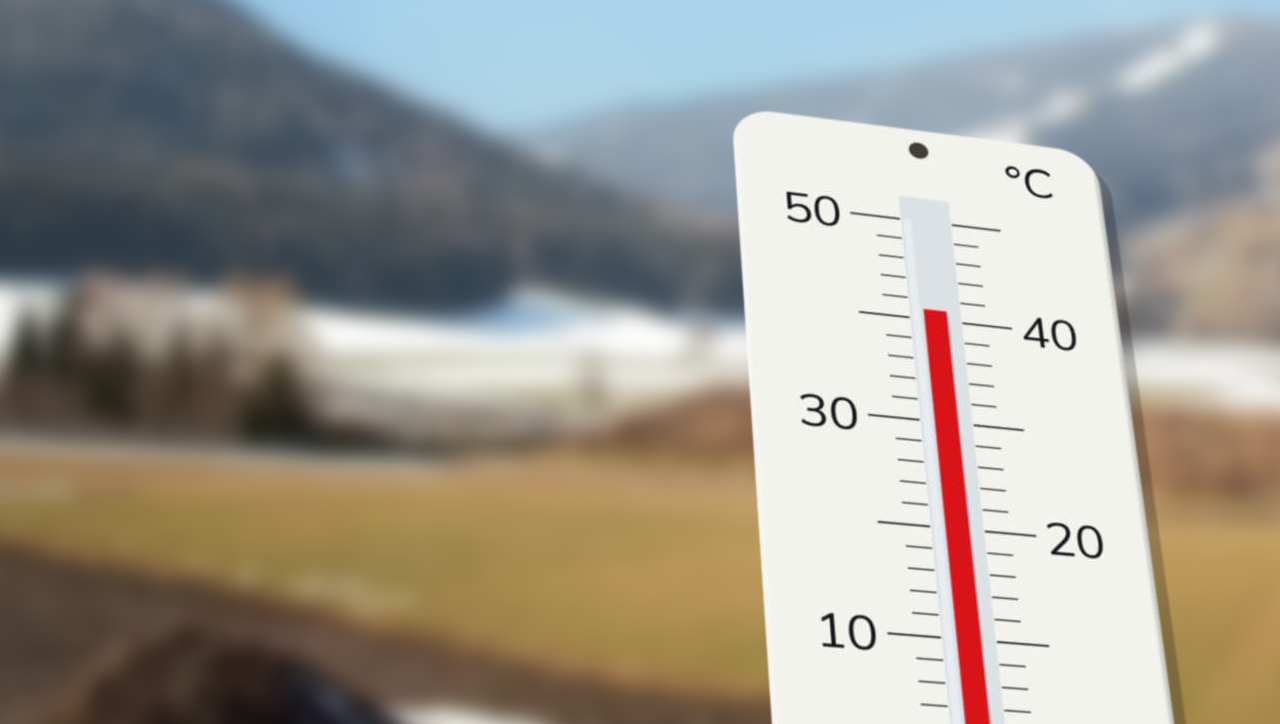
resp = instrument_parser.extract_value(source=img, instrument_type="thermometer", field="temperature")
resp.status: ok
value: 41 °C
